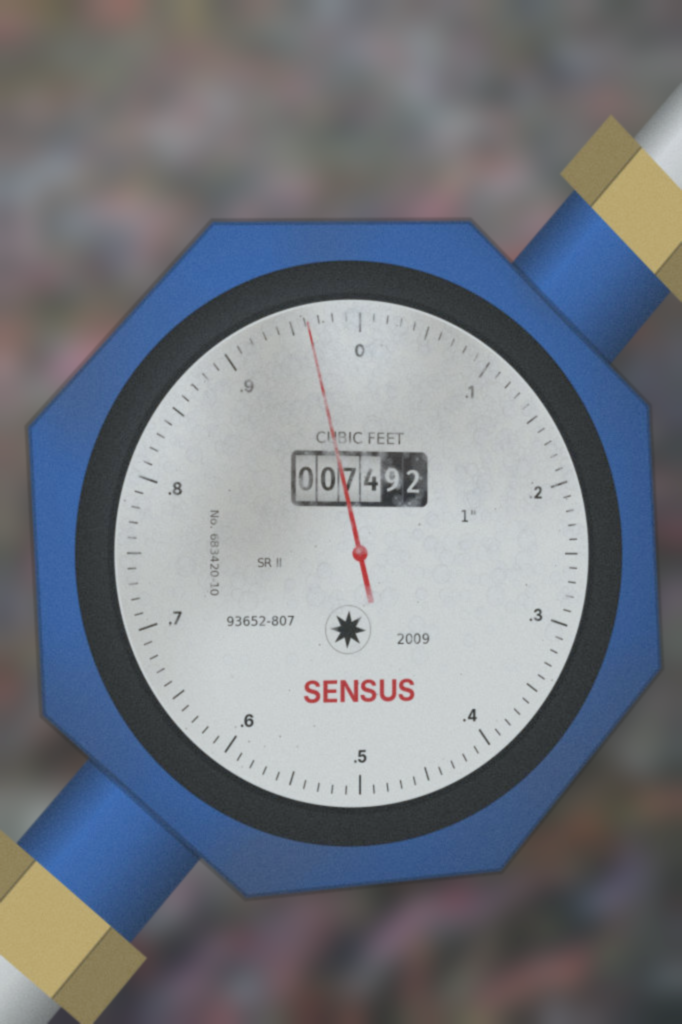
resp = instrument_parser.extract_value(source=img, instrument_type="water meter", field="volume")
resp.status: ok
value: 7491.96 ft³
